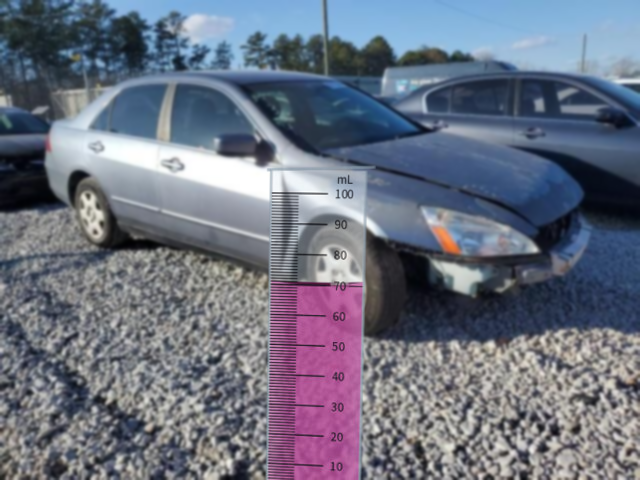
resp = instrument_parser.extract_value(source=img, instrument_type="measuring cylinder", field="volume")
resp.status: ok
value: 70 mL
